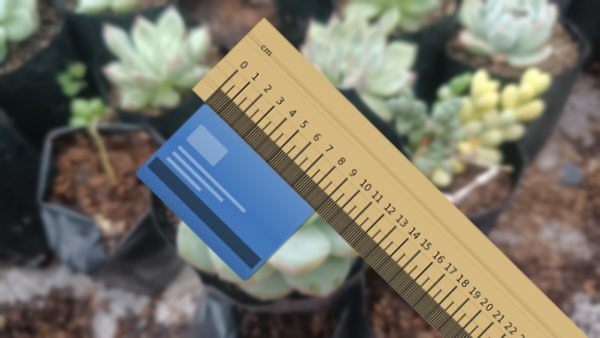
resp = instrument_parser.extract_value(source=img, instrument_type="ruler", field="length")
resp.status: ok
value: 9 cm
